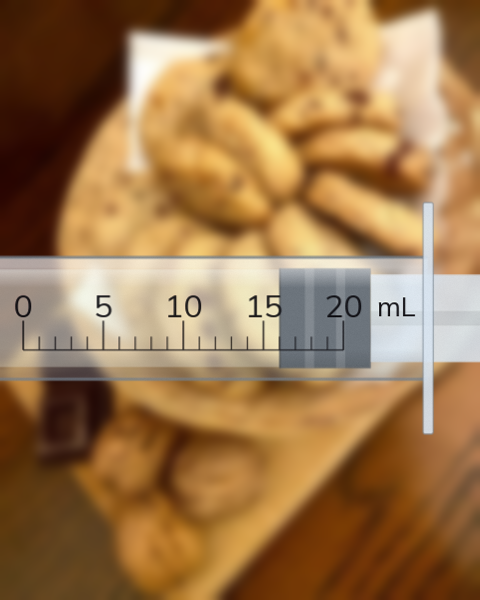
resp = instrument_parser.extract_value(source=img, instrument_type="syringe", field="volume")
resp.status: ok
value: 16 mL
